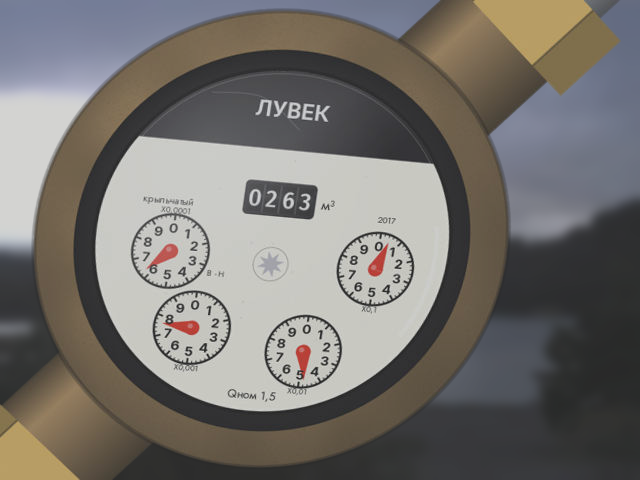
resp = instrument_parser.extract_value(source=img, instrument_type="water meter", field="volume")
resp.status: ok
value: 263.0476 m³
